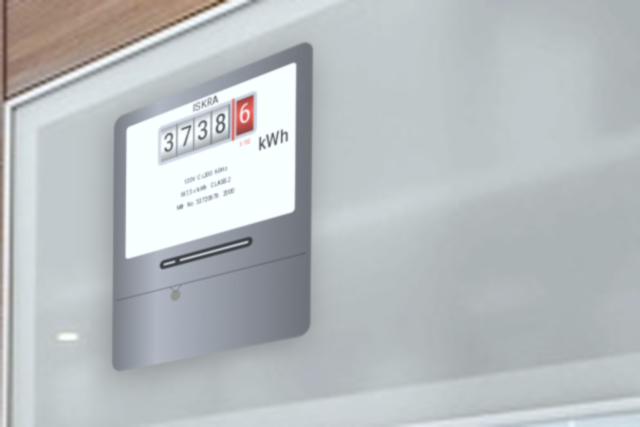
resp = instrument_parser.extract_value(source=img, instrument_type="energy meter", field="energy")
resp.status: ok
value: 3738.6 kWh
